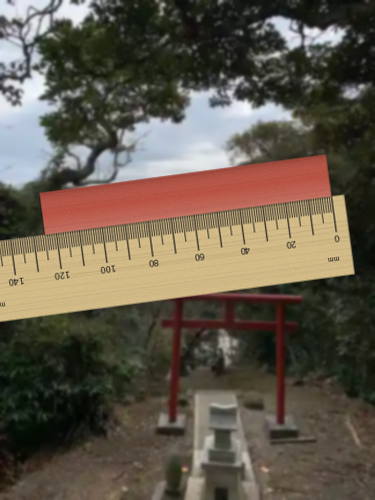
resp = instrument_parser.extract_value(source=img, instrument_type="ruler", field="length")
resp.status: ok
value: 125 mm
